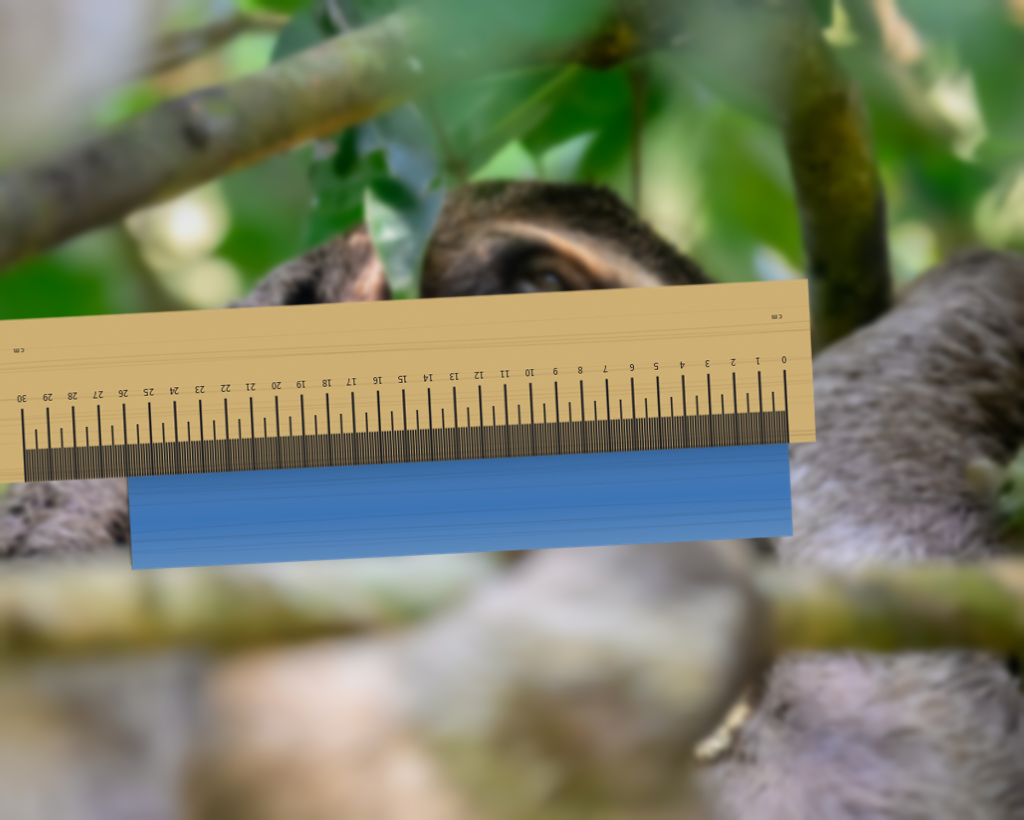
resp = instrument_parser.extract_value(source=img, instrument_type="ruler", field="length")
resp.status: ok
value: 26 cm
